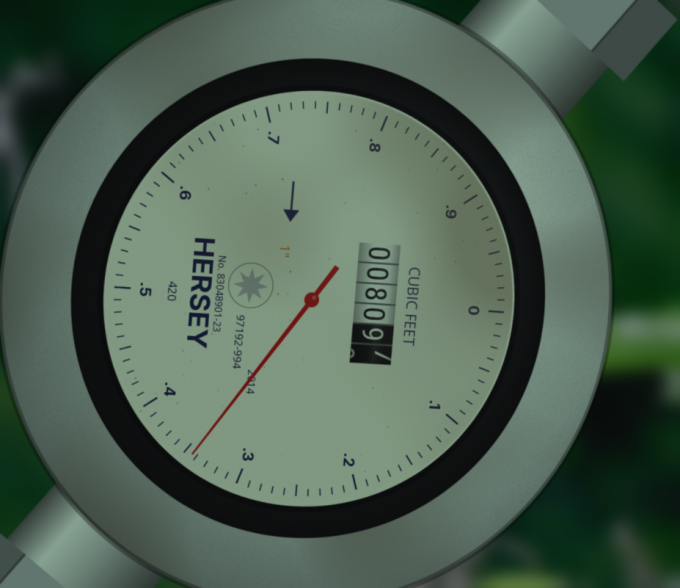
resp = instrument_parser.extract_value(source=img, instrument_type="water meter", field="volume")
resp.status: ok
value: 8097.34 ft³
